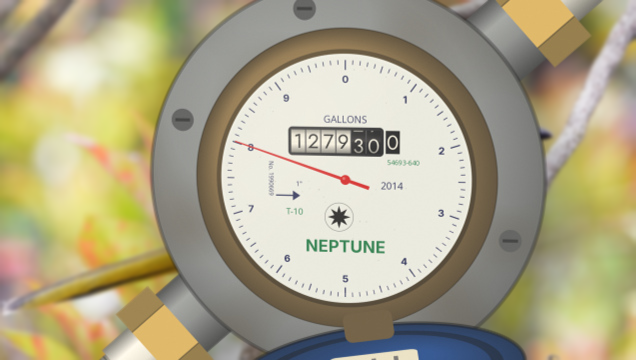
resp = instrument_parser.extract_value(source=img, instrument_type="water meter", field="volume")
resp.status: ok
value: 1279298.0 gal
